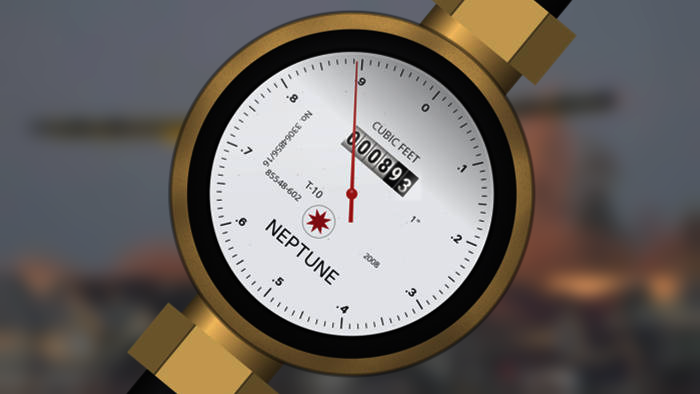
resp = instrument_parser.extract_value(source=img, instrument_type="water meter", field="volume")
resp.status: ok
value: 892.89 ft³
